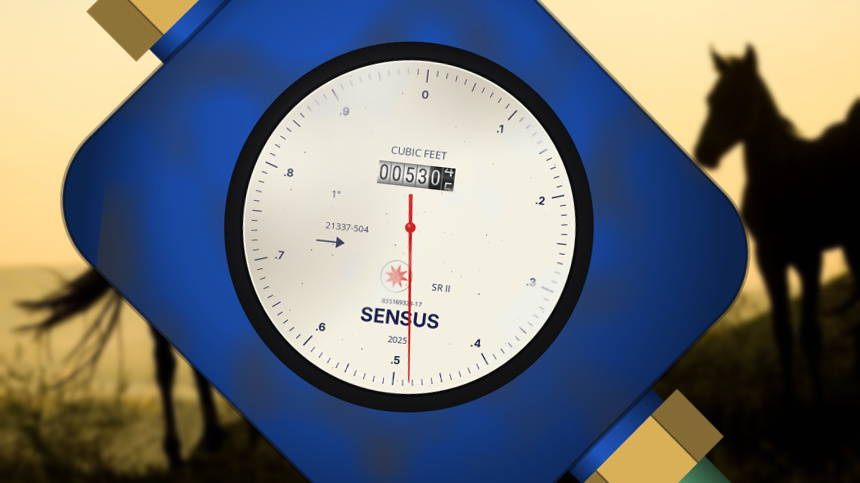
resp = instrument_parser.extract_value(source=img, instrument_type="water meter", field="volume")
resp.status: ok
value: 5304.48 ft³
